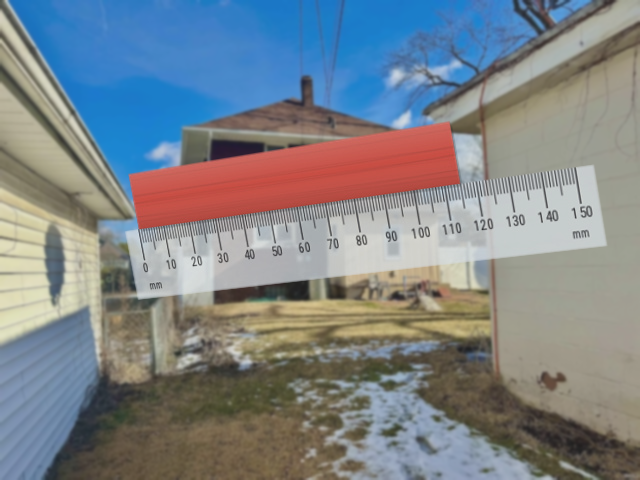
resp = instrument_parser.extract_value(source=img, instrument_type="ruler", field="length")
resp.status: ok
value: 115 mm
